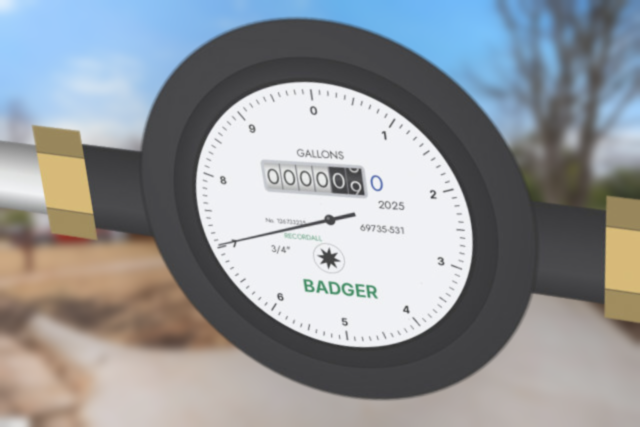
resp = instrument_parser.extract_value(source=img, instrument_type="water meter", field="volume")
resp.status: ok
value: 87.0 gal
